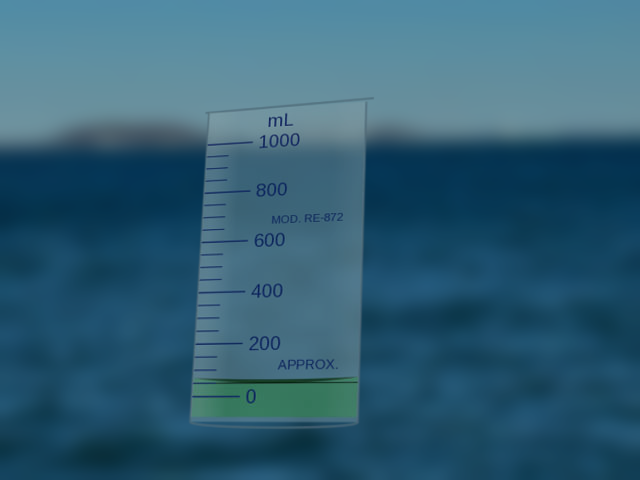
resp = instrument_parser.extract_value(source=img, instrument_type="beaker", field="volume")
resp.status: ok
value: 50 mL
